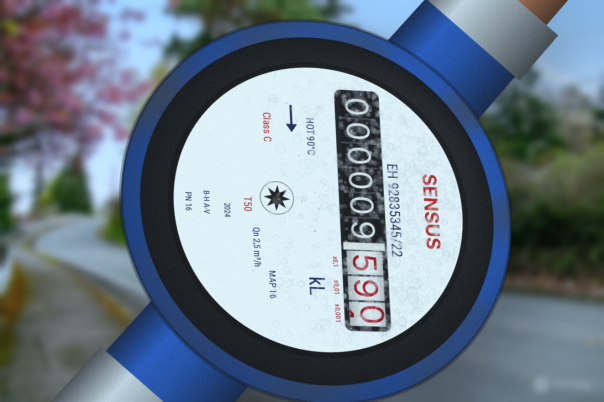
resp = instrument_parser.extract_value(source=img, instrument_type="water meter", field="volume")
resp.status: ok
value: 9.590 kL
